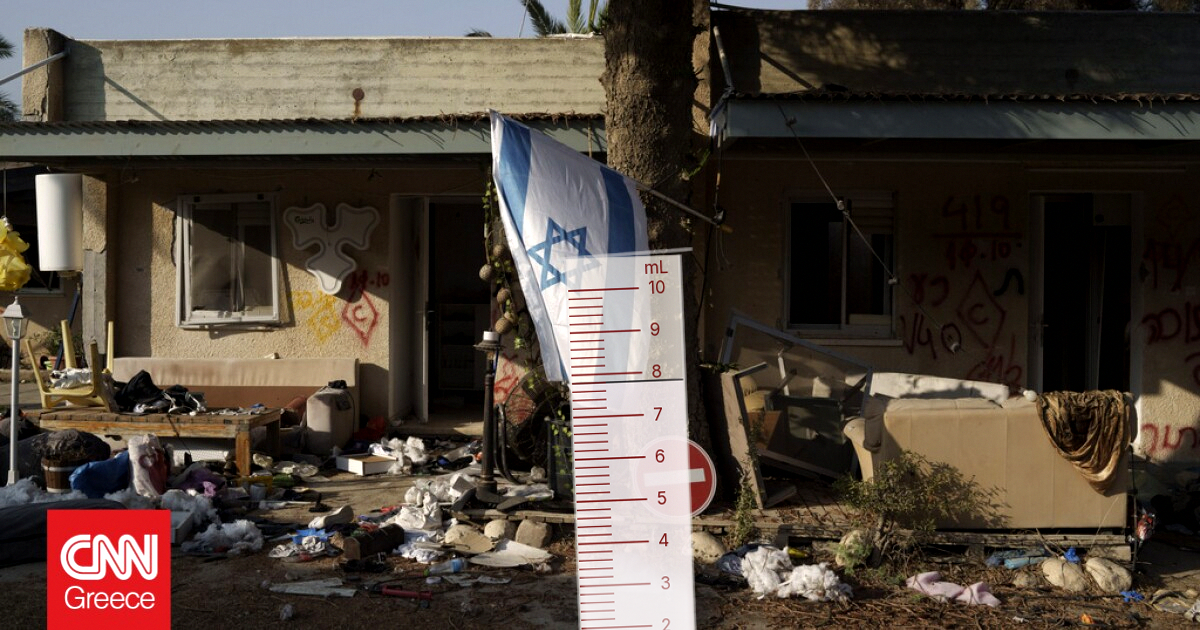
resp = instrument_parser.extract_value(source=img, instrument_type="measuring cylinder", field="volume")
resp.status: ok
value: 7.8 mL
